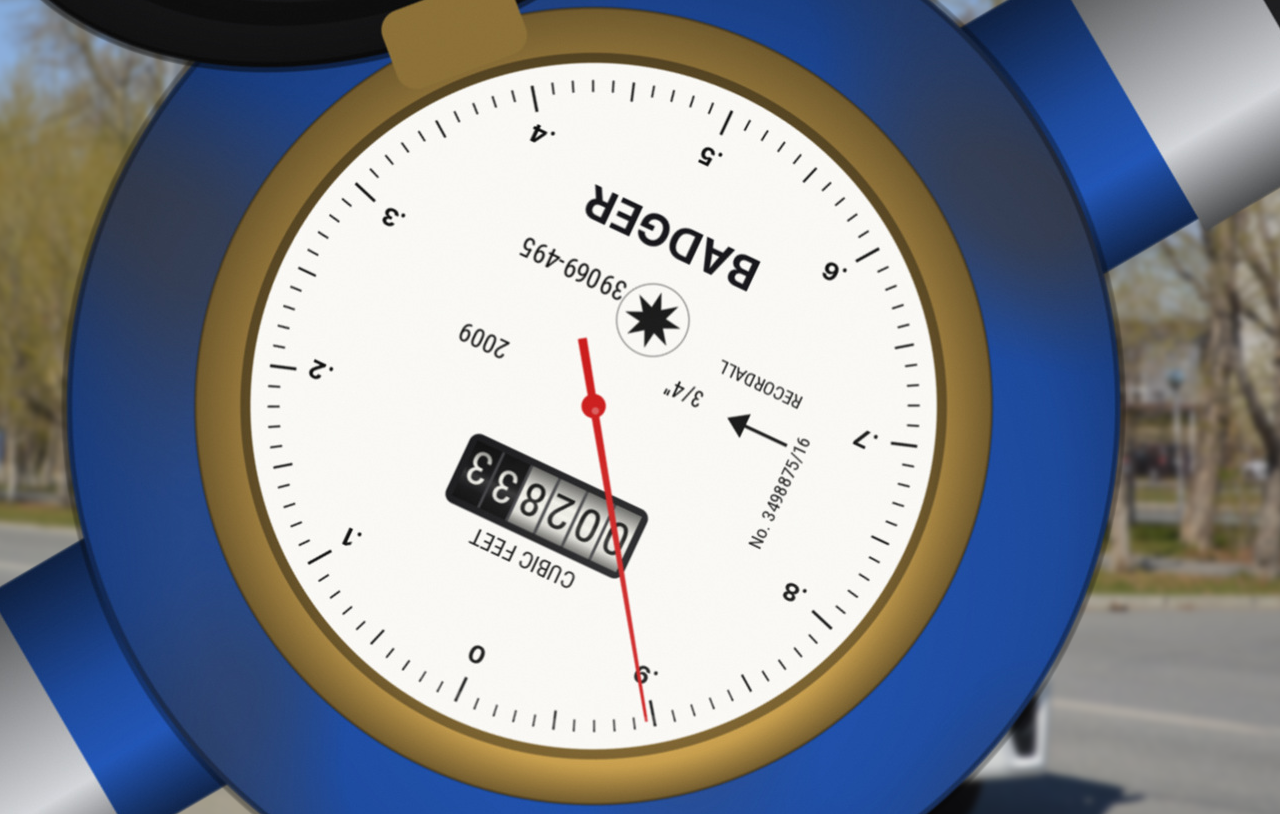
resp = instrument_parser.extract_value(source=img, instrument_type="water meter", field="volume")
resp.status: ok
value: 2832.90 ft³
